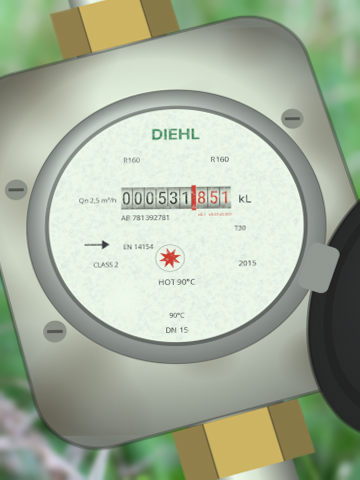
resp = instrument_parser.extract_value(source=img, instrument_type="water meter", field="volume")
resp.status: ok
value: 531.851 kL
